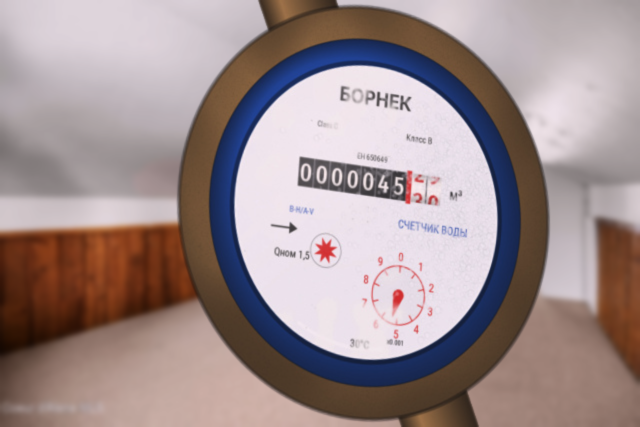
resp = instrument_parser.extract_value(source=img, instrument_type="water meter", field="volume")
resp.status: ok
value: 45.295 m³
